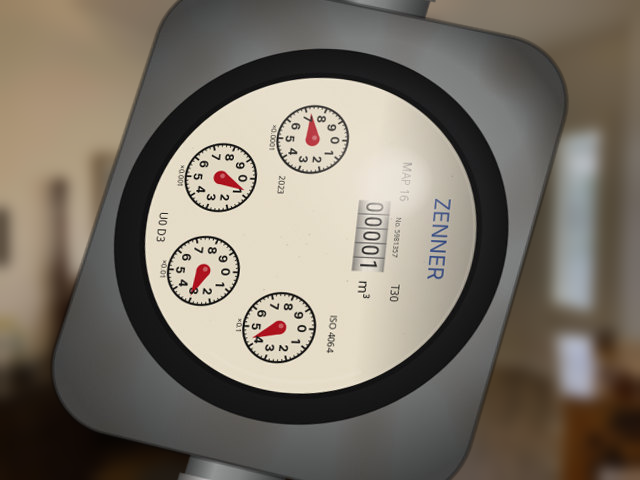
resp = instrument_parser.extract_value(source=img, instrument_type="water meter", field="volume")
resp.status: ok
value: 1.4307 m³
